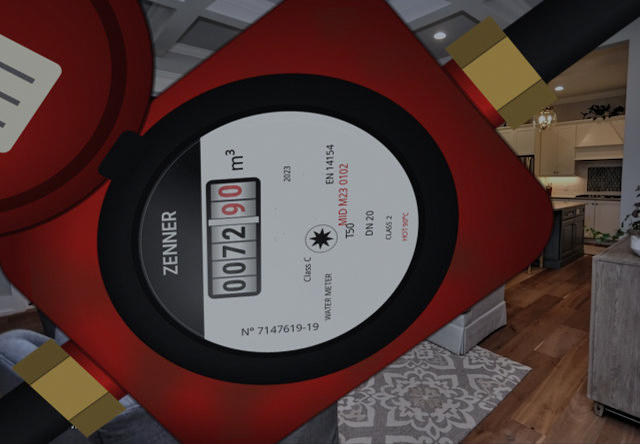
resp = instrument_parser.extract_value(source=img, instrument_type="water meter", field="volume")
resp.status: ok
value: 72.90 m³
